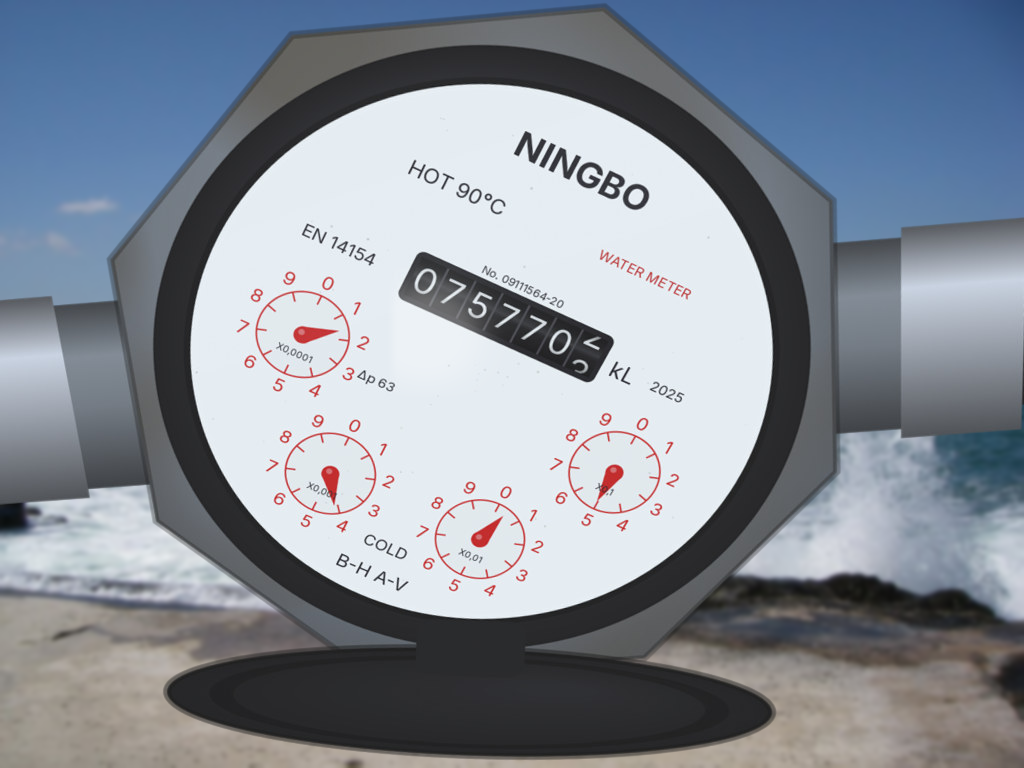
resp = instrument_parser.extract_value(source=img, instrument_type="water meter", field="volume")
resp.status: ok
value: 757702.5041 kL
